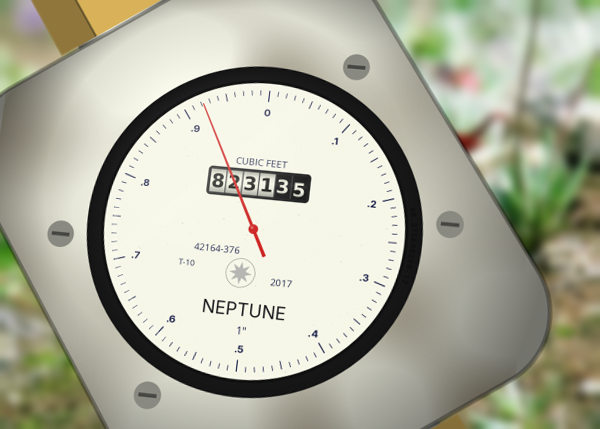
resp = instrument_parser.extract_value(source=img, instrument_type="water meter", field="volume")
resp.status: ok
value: 823134.92 ft³
